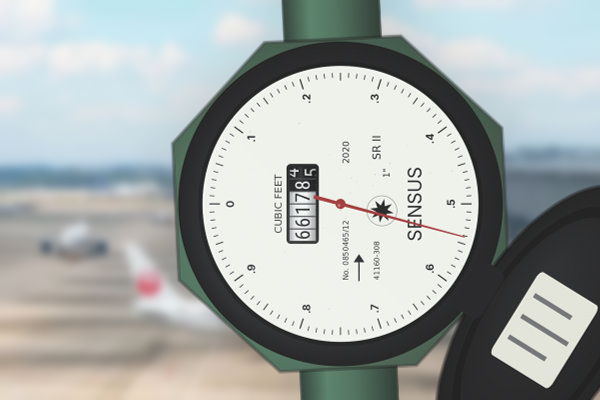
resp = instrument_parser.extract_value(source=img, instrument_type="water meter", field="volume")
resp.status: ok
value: 661784.54 ft³
